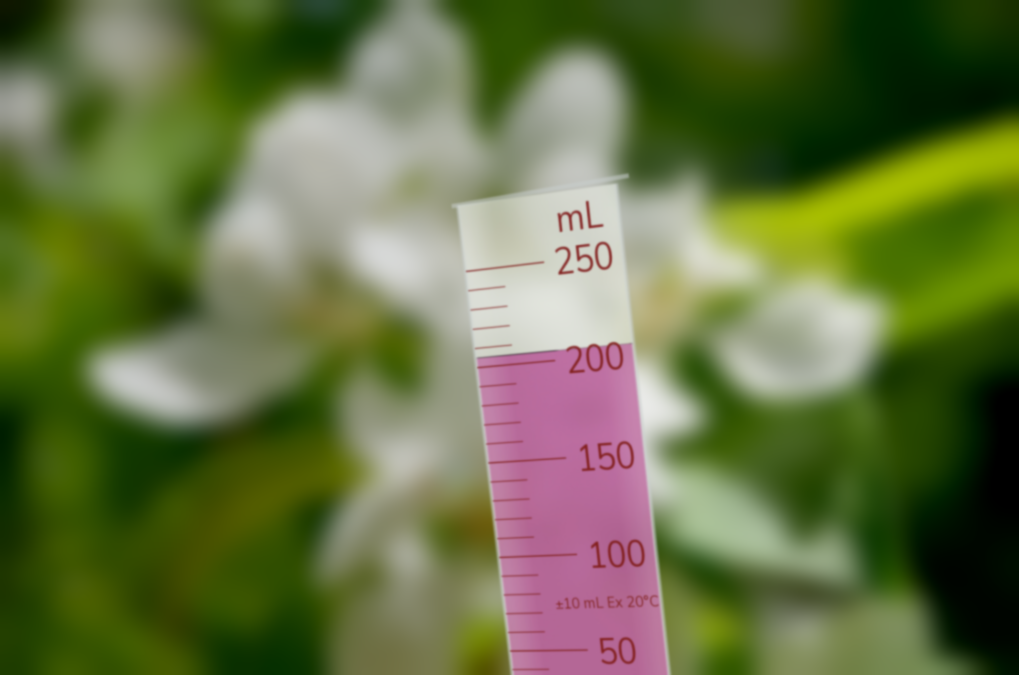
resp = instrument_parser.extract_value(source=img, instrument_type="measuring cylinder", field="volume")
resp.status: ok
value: 205 mL
